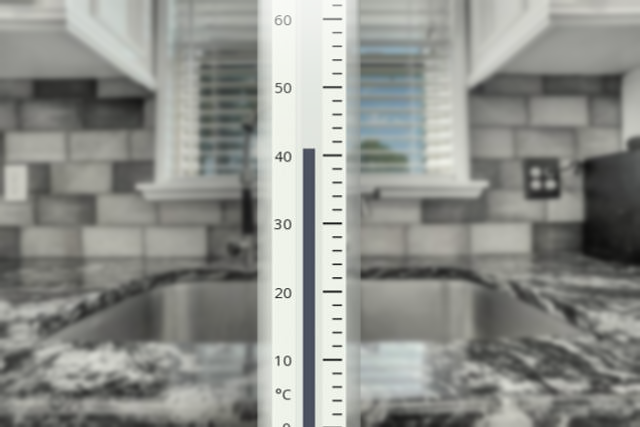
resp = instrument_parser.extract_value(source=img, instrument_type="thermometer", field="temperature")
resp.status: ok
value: 41 °C
